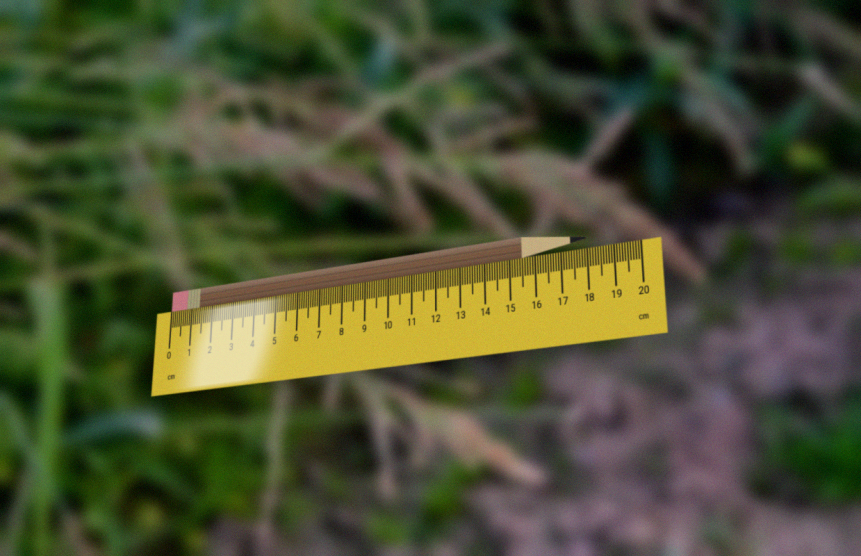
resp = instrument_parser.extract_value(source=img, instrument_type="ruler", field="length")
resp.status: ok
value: 18 cm
